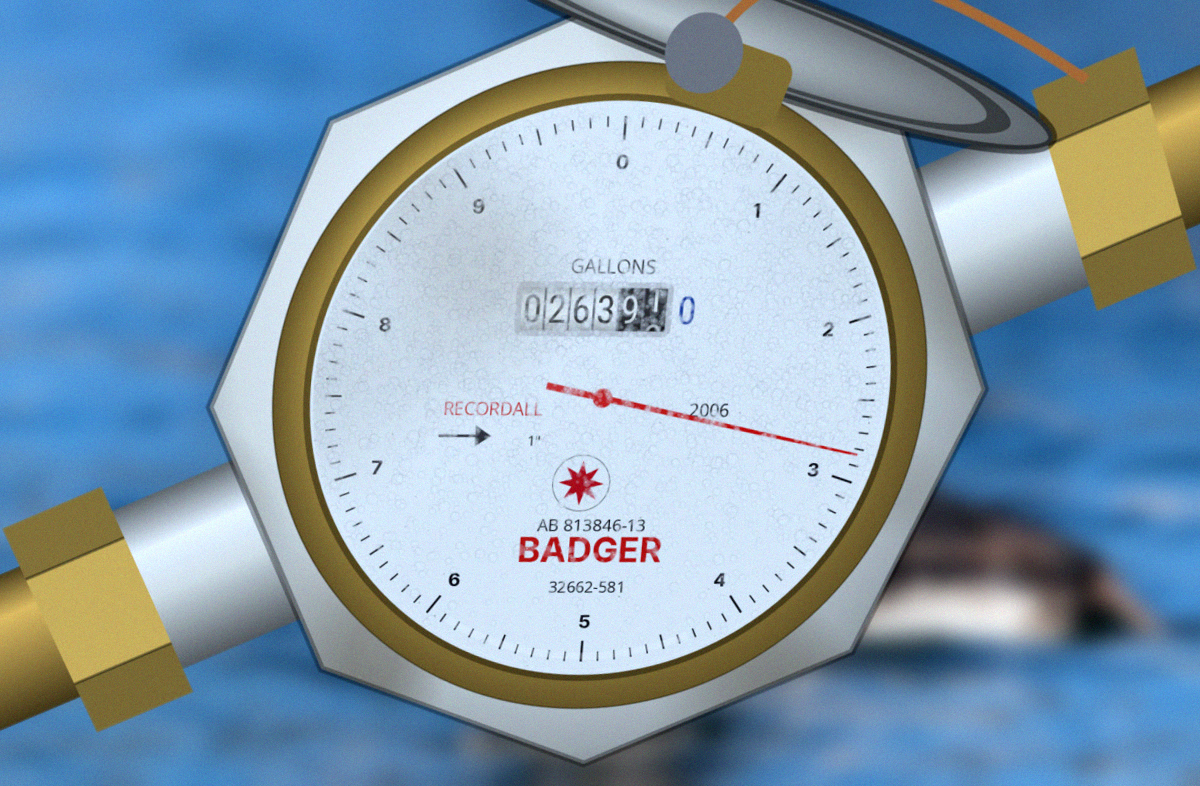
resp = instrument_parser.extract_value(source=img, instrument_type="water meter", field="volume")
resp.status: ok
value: 263912.8 gal
